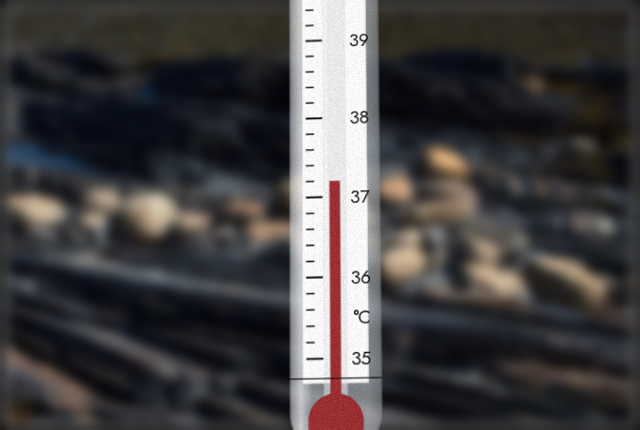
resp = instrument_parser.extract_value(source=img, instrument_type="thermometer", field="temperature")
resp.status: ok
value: 37.2 °C
